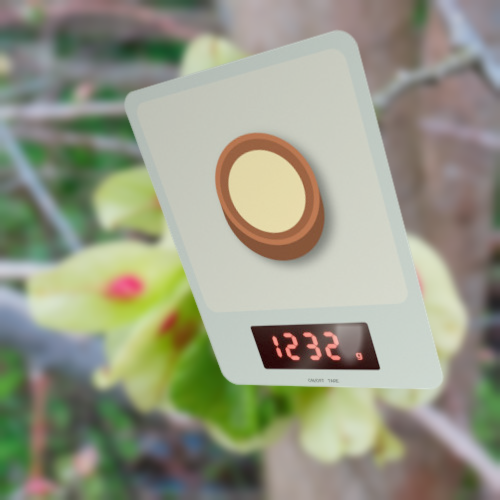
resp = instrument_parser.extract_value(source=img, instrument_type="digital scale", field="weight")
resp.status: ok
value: 1232 g
